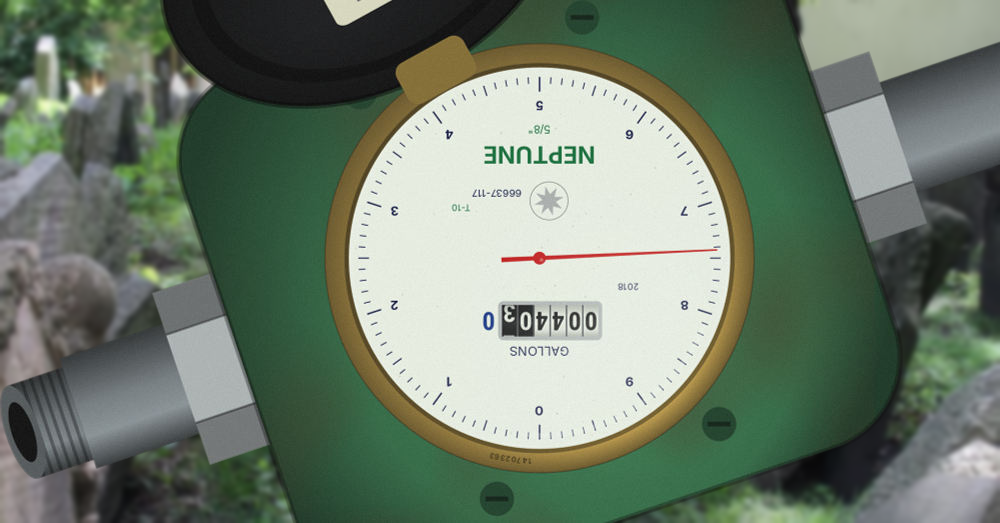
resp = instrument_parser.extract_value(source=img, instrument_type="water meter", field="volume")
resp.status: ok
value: 44027.4 gal
